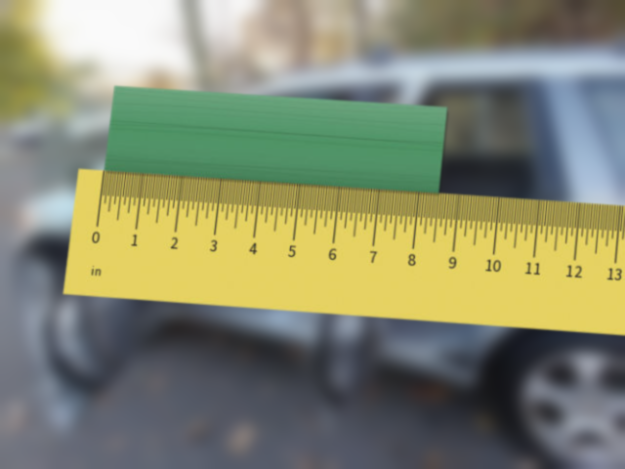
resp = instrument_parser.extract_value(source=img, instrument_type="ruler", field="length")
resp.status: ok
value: 8.5 in
